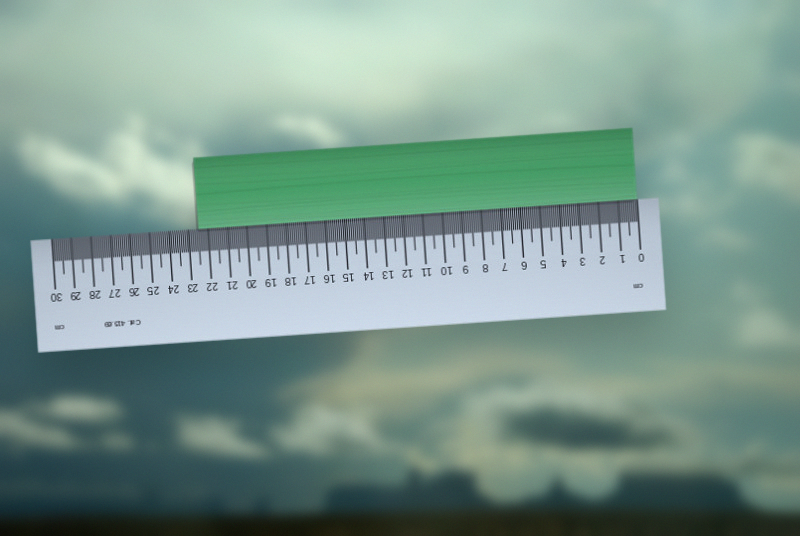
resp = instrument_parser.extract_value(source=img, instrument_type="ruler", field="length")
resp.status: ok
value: 22.5 cm
